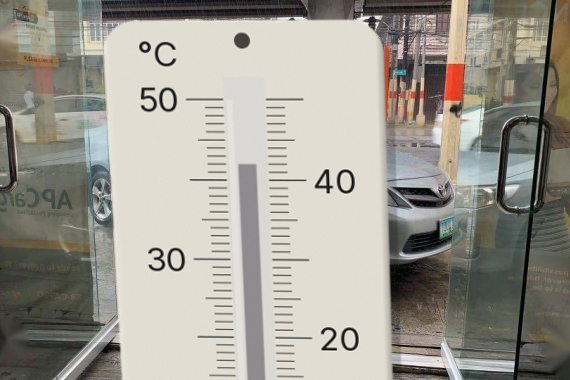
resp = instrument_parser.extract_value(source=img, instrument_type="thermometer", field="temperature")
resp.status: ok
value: 42 °C
